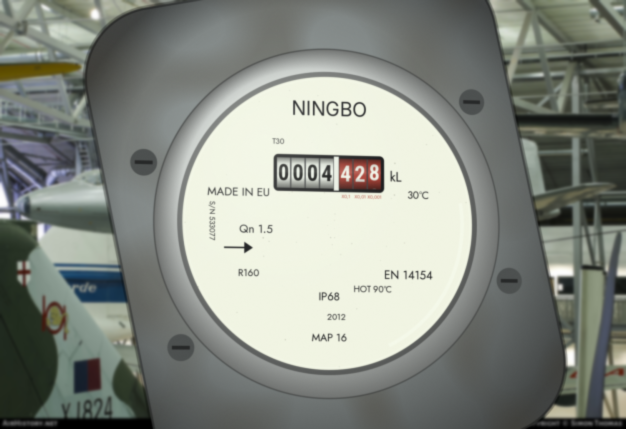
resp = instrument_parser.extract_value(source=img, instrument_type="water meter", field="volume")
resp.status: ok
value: 4.428 kL
